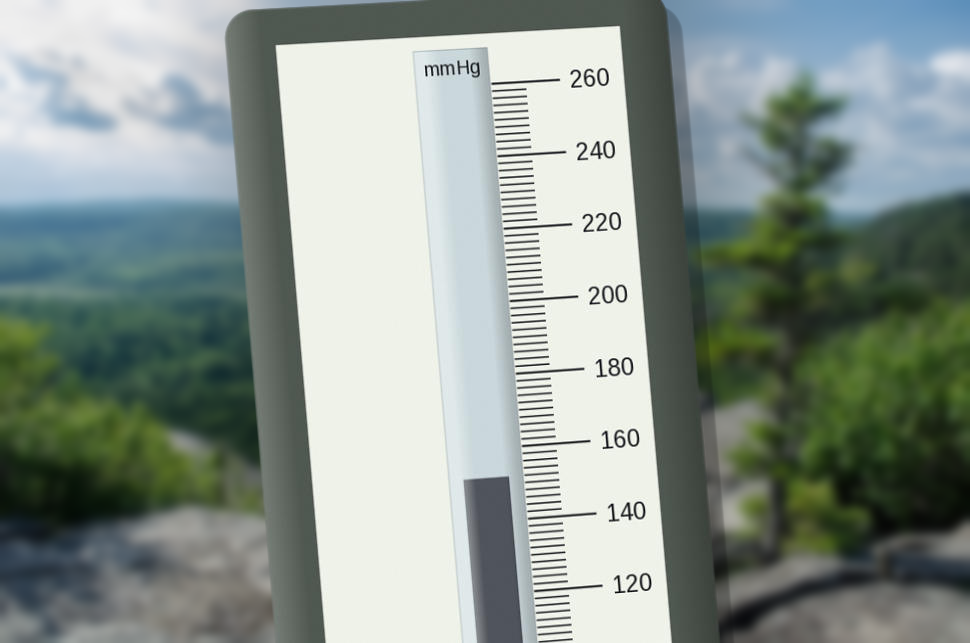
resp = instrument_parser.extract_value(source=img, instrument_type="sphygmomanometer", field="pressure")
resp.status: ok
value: 152 mmHg
